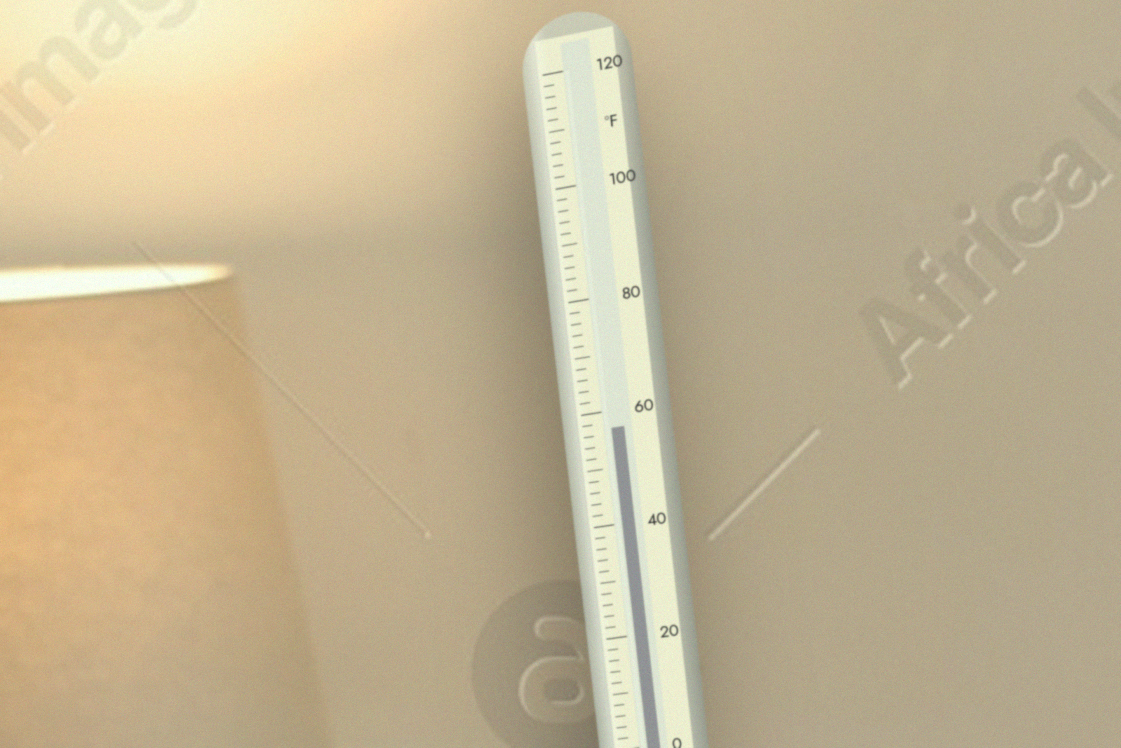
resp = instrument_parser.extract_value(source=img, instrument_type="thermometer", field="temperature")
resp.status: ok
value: 57 °F
